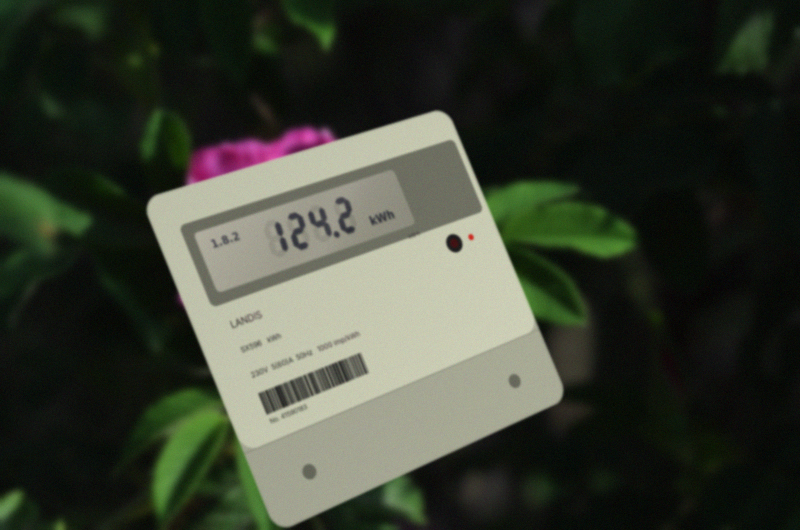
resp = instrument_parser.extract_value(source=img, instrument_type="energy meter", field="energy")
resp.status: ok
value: 124.2 kWh
